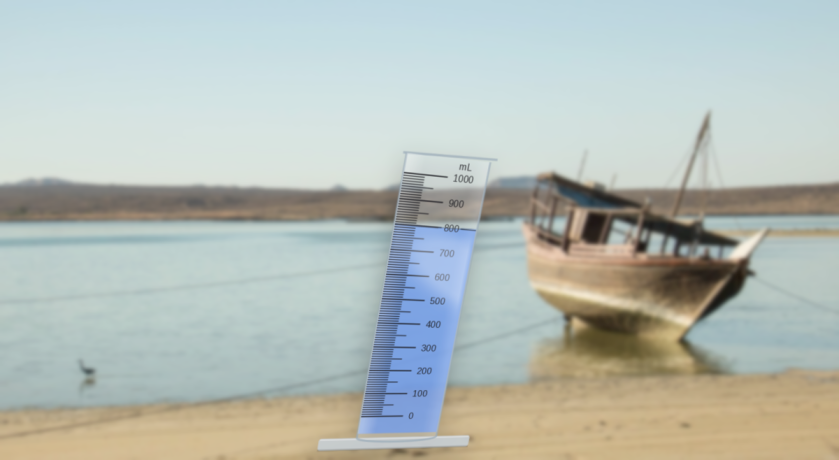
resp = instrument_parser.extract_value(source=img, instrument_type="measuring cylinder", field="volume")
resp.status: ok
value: 800 mL
